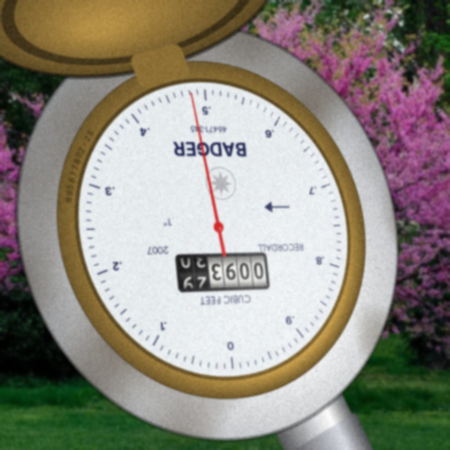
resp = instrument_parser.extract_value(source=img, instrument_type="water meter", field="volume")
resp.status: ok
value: 9329.48 ft³
